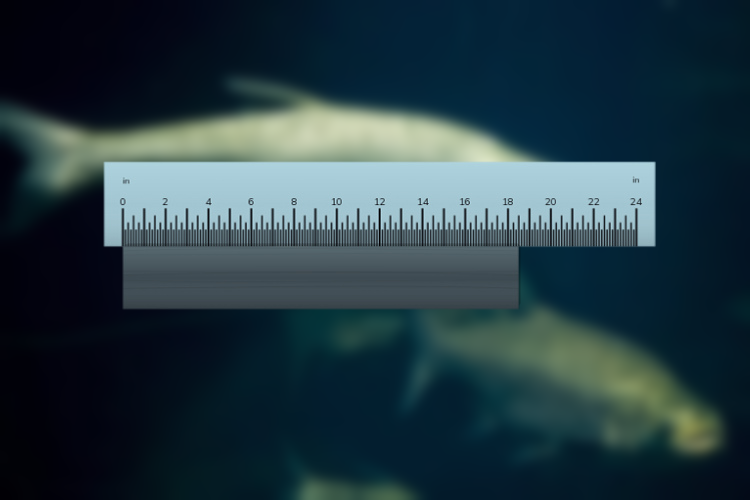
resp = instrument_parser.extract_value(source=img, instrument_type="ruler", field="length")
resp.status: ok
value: 18.5 in
